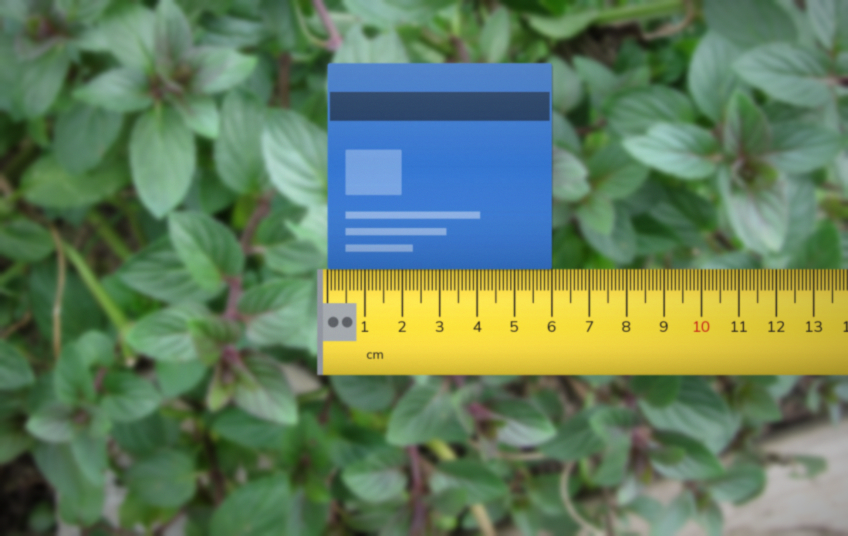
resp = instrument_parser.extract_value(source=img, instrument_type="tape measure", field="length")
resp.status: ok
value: 6 cm
